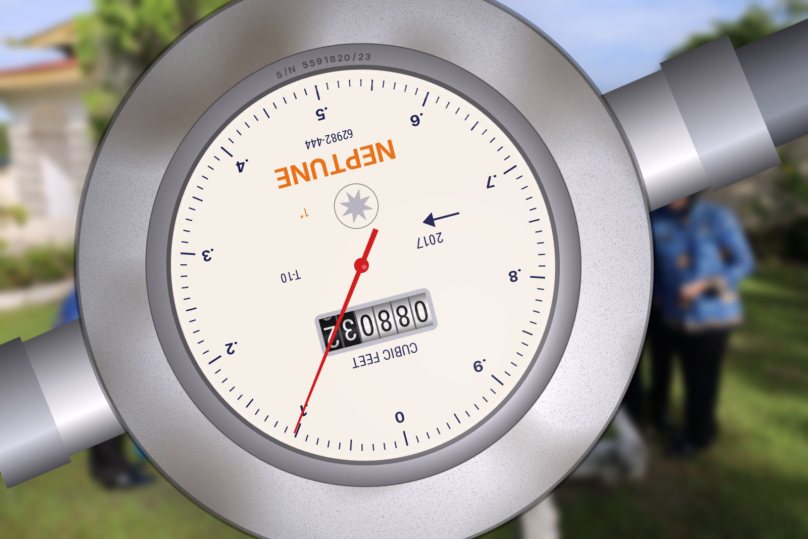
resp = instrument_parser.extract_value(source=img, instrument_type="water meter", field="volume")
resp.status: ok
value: 88032.10 ft³
